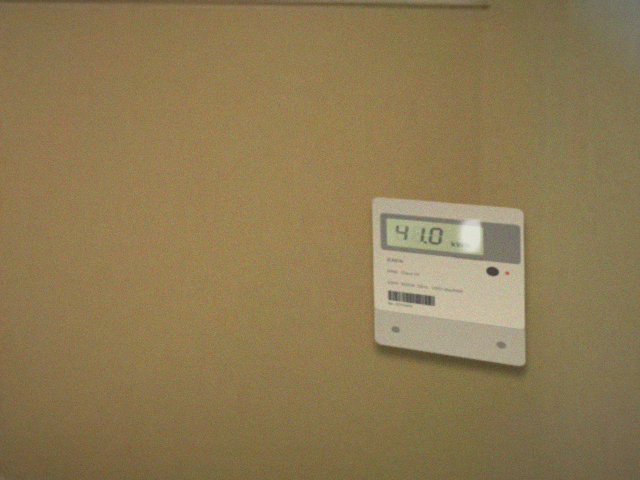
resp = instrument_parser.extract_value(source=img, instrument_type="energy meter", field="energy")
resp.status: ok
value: 41.0 kWh
